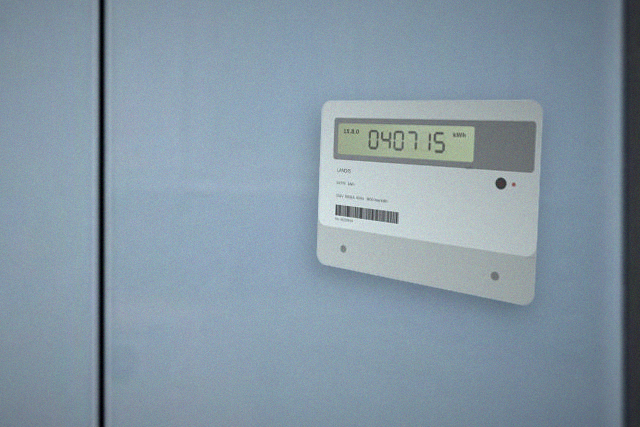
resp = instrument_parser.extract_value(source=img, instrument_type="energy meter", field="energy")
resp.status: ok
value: 40715 kWh
